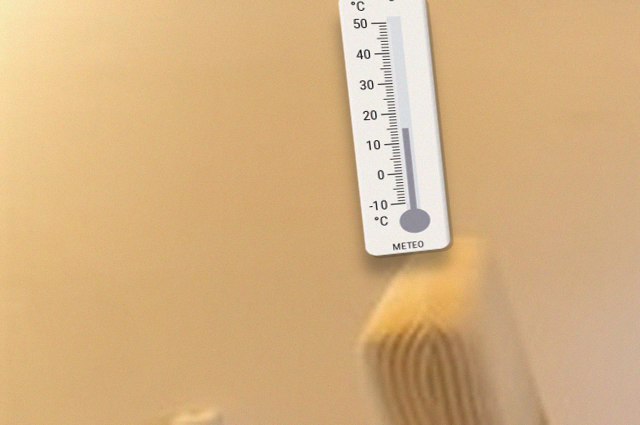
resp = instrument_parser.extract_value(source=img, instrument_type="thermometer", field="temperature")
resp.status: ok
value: 15 °C
